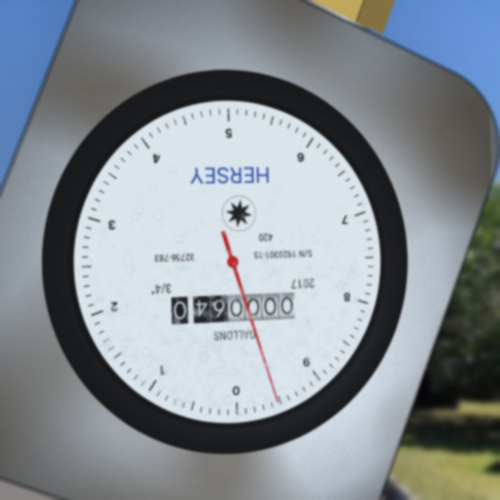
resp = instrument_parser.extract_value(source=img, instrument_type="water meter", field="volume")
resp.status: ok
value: 639.5 gal
